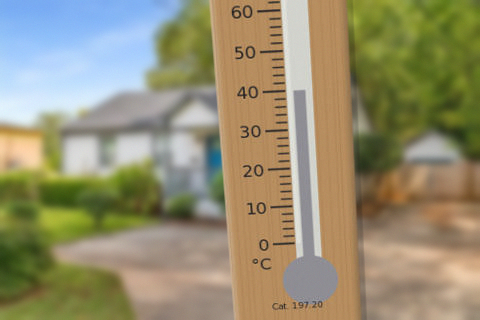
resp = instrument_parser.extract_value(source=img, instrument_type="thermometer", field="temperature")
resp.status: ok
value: 40 °C
